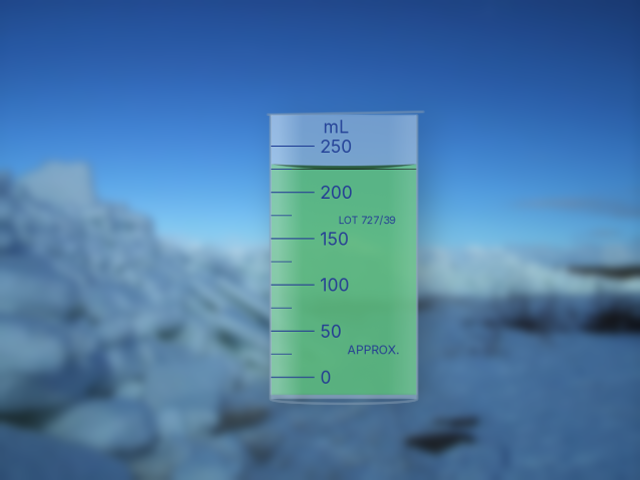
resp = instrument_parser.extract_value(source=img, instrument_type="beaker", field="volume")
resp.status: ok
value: 225 mL
